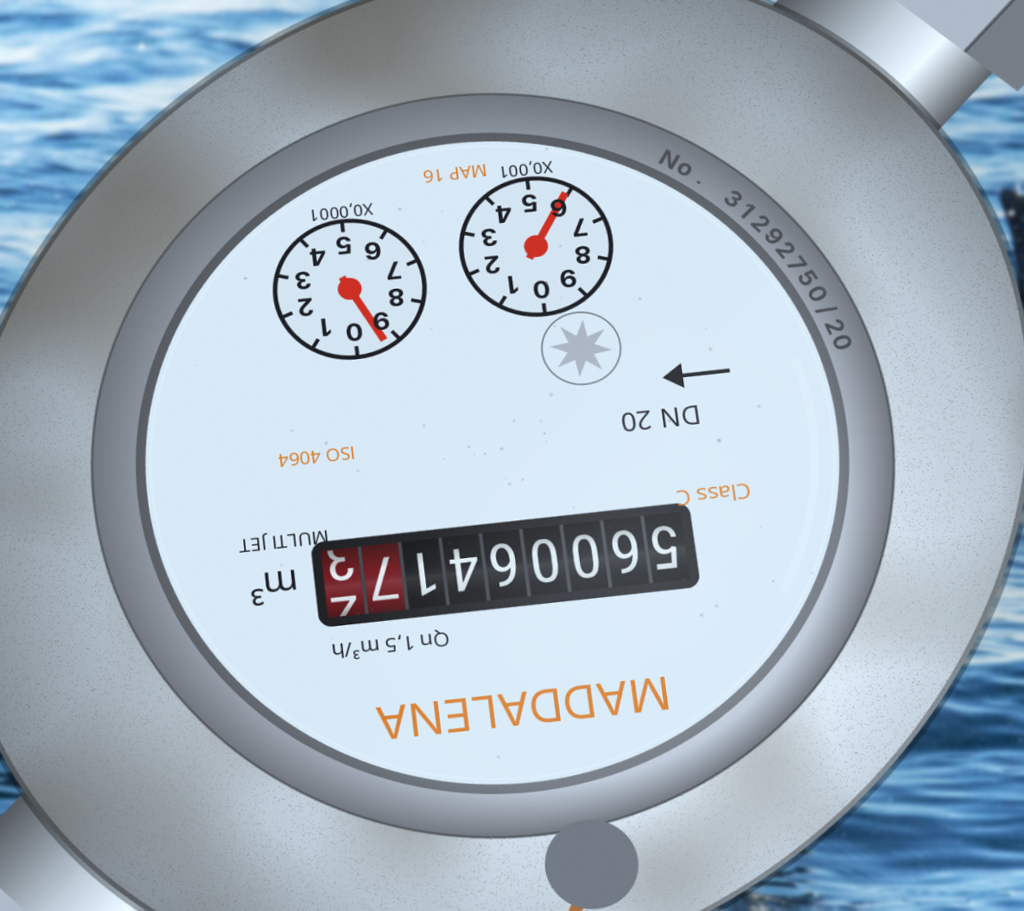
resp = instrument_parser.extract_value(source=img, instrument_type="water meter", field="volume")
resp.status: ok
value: 5600641.7259 m³
